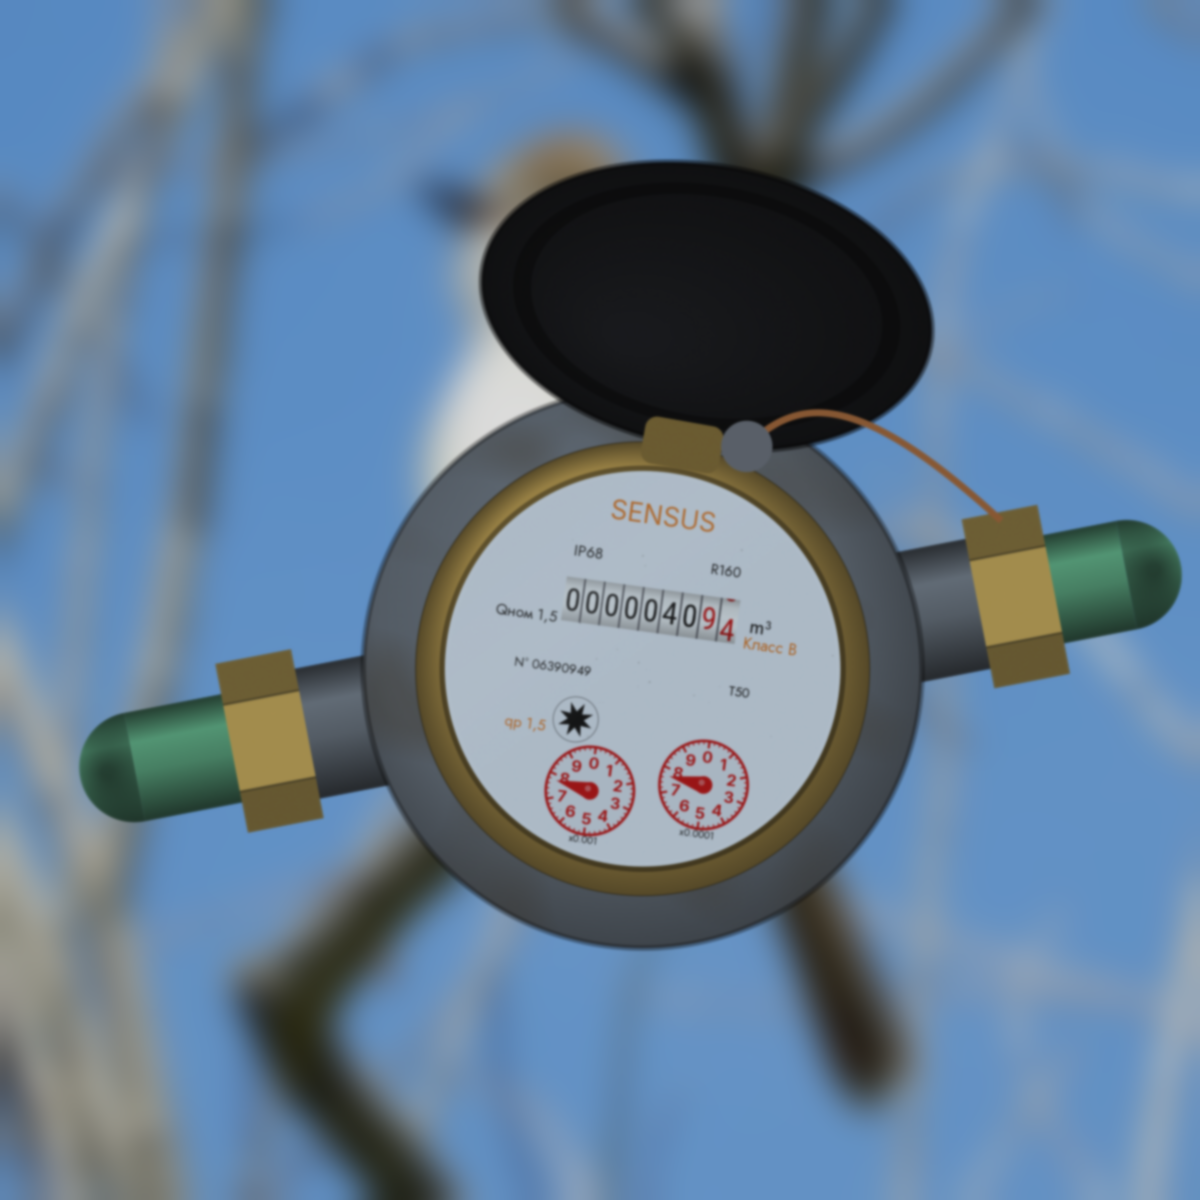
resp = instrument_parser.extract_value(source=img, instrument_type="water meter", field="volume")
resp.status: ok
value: 40.9377 m³
